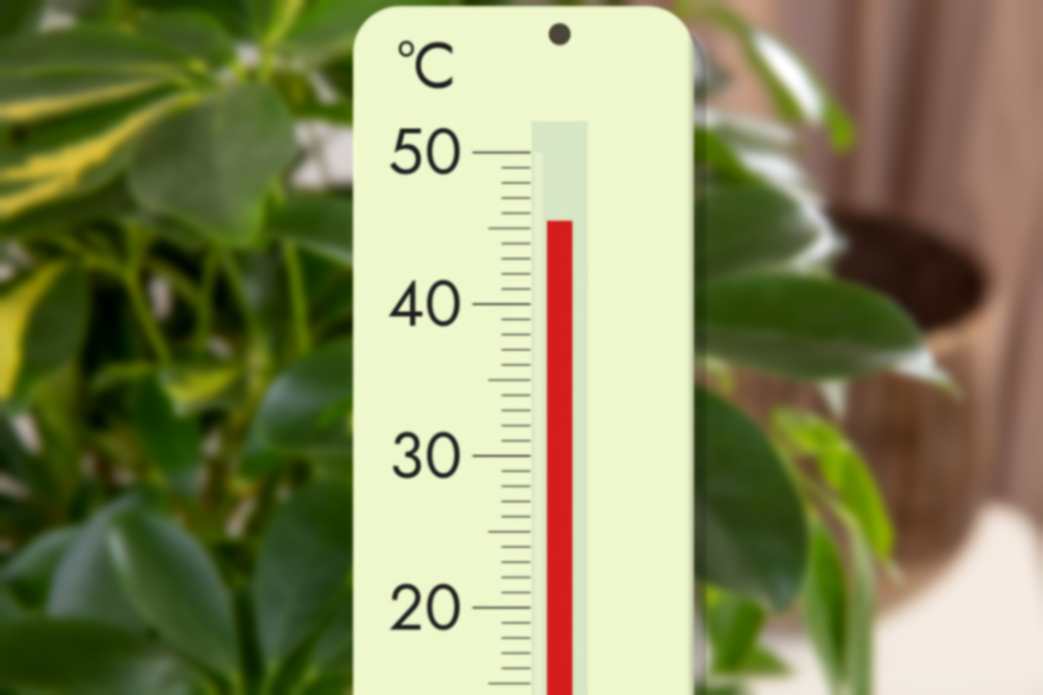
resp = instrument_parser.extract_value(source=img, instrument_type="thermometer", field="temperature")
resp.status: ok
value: 45.5 °C
